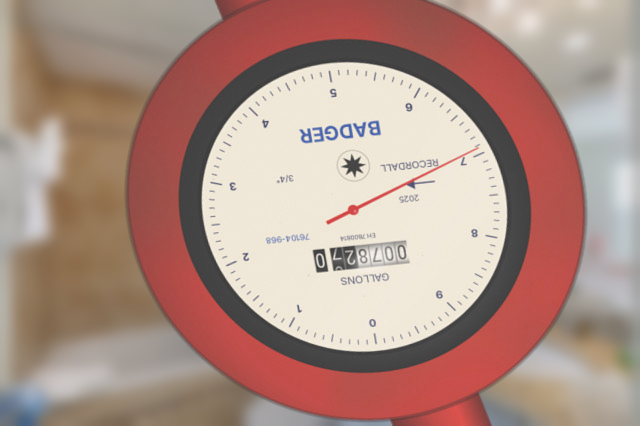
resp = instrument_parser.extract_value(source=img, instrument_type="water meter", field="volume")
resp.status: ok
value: 78266.9 gal
